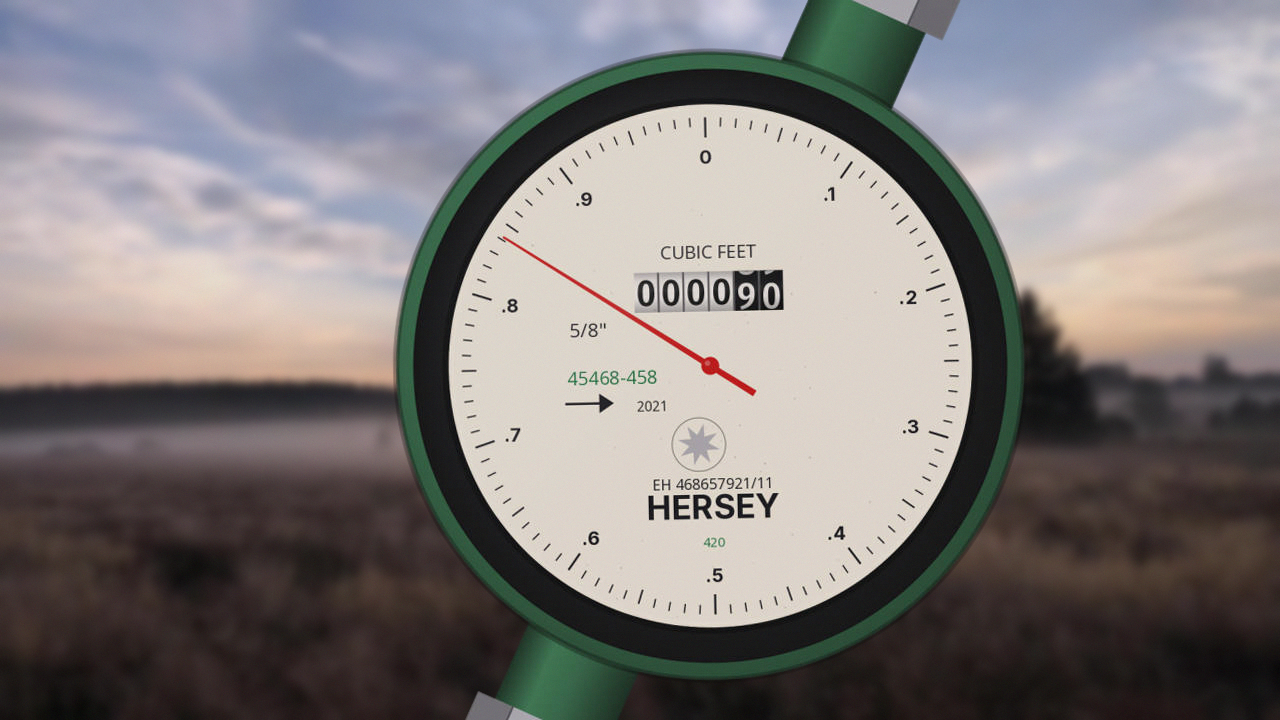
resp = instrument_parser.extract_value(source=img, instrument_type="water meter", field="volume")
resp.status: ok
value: 89.84 ft³
